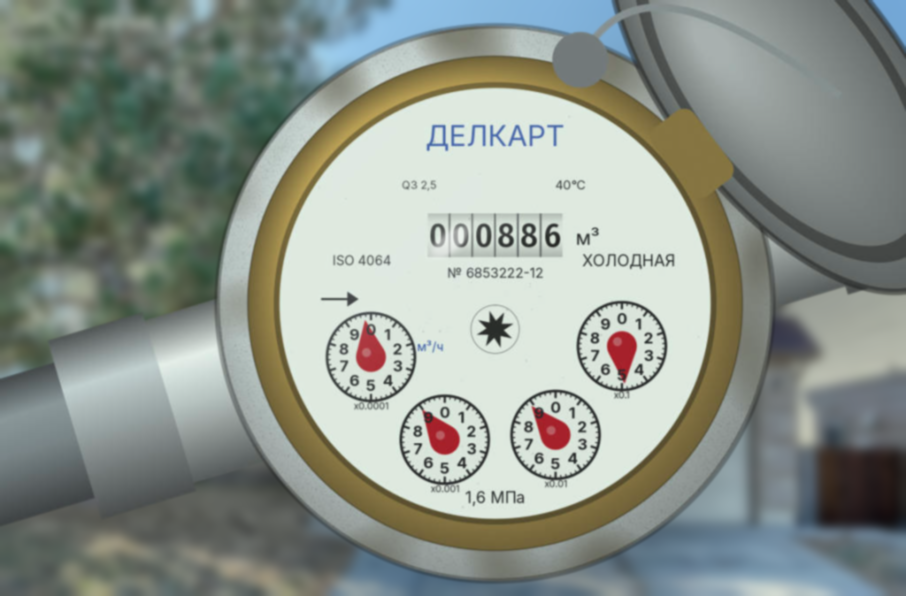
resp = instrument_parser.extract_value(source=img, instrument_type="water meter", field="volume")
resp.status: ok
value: 886.4889 m³
